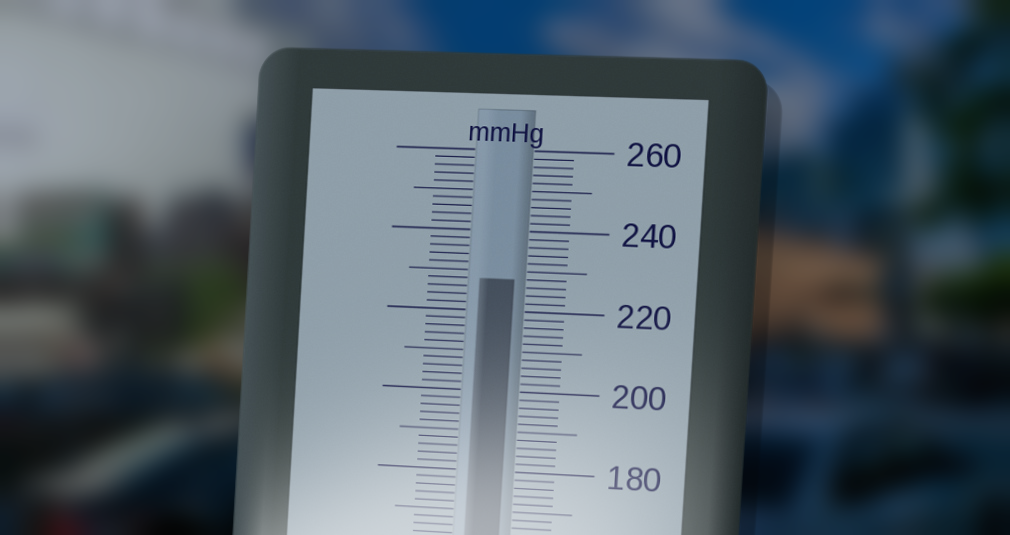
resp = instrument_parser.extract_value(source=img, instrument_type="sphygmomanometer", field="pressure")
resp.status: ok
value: 228 mmHg
